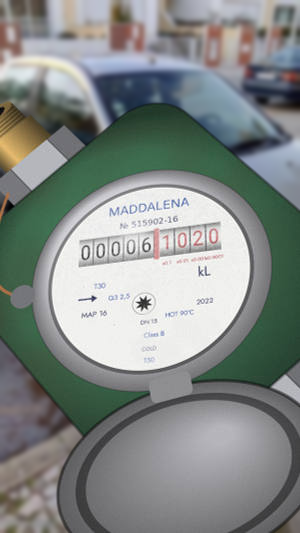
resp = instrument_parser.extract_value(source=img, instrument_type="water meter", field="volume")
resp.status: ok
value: 6.1020 kL
